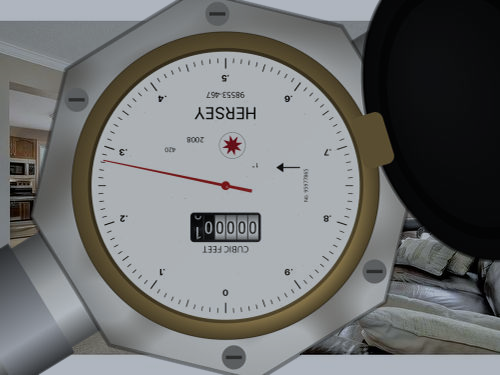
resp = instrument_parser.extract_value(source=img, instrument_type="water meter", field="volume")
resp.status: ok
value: 1.28 ft³
